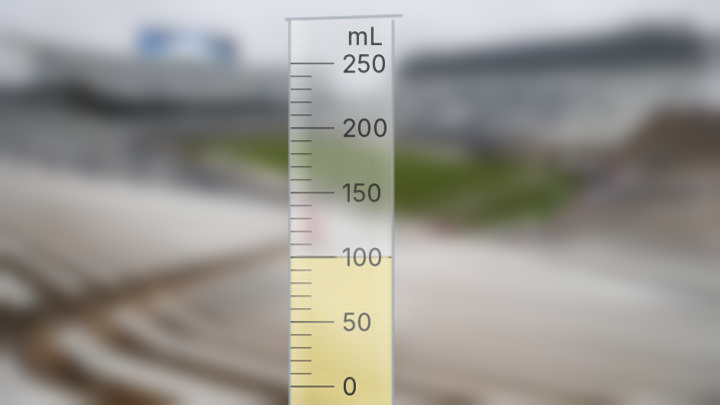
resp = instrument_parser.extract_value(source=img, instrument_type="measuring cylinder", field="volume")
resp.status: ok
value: 100 mL
